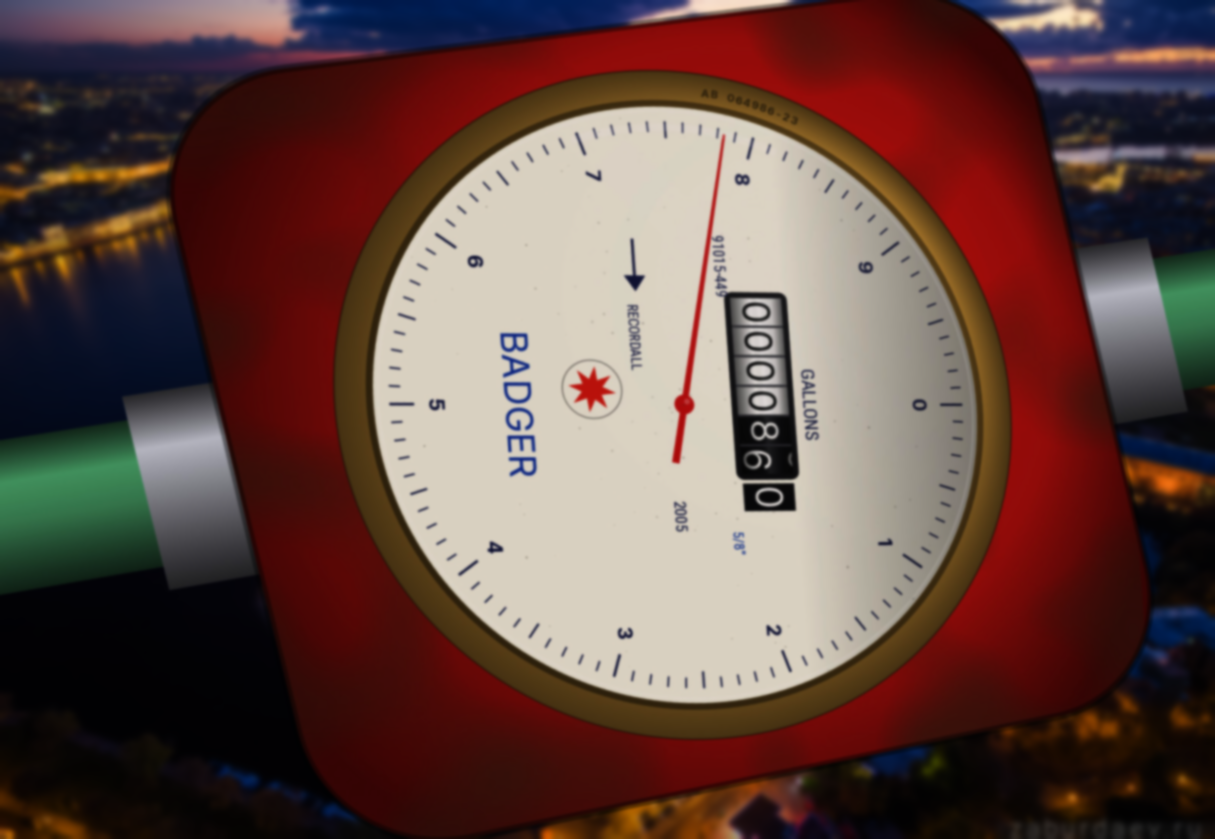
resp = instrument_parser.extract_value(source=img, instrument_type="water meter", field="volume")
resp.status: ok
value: 857.8 gal
